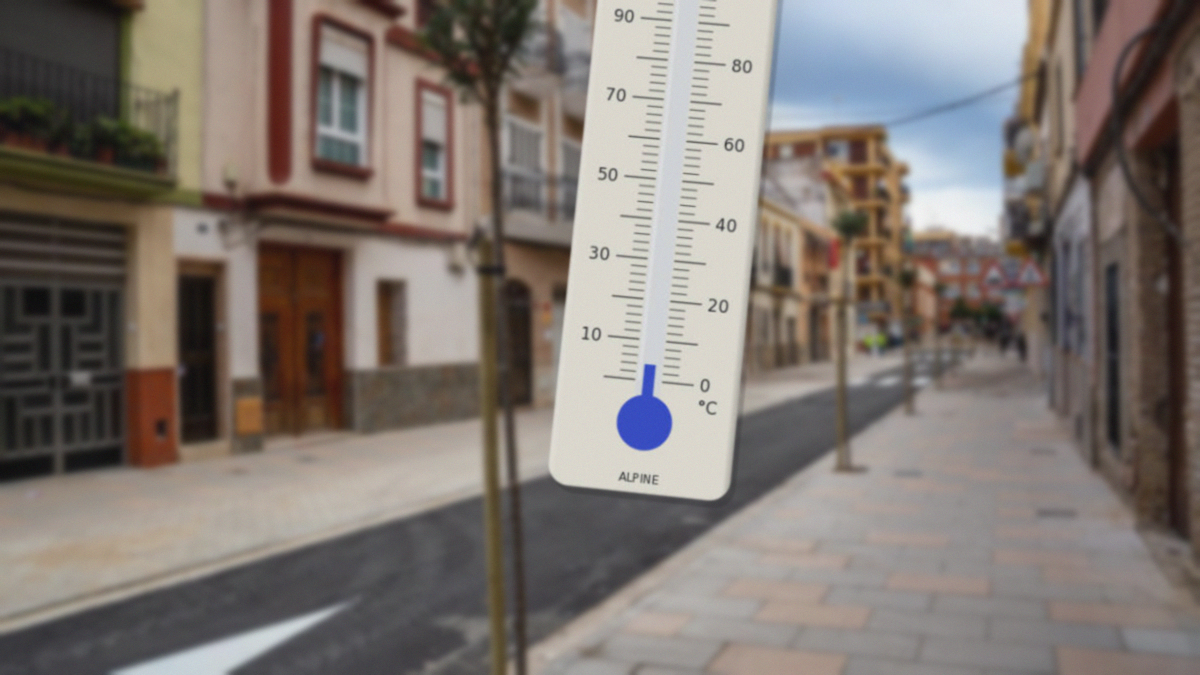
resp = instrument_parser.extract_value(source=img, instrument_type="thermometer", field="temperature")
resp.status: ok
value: 4 °C
